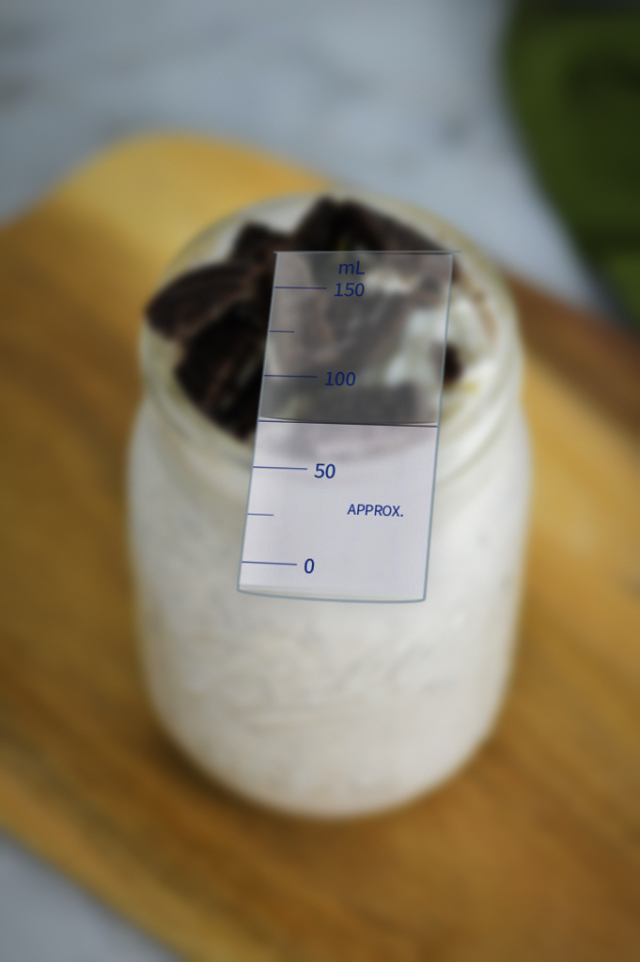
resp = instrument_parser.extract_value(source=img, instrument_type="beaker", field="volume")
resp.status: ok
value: 75 mL
